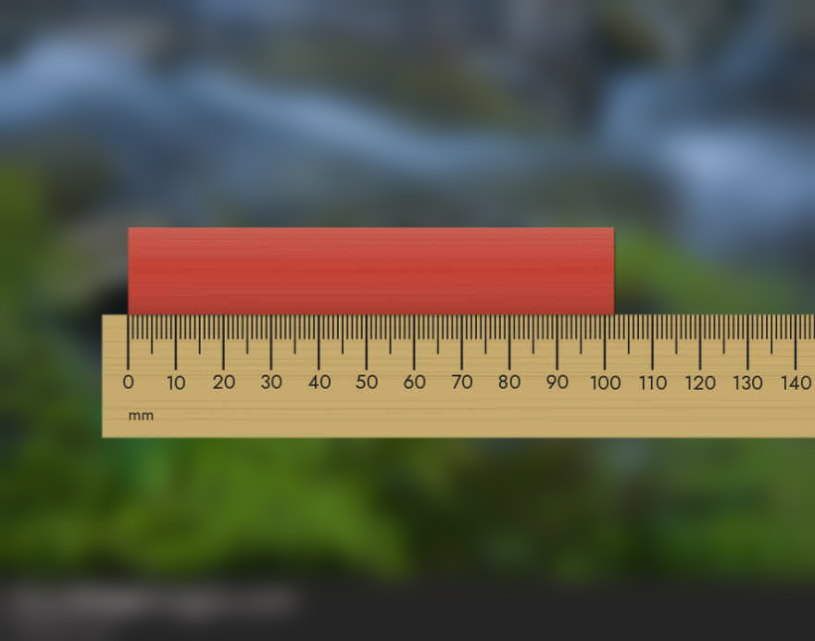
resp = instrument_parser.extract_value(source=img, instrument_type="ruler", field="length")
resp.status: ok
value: 102 mm
